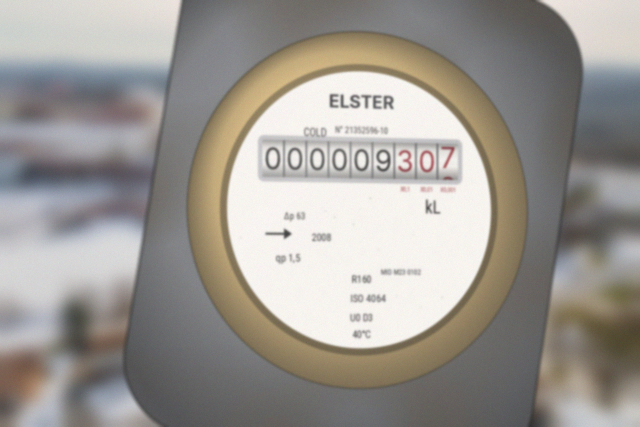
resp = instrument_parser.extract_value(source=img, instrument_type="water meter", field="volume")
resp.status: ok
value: 9.307 kL
